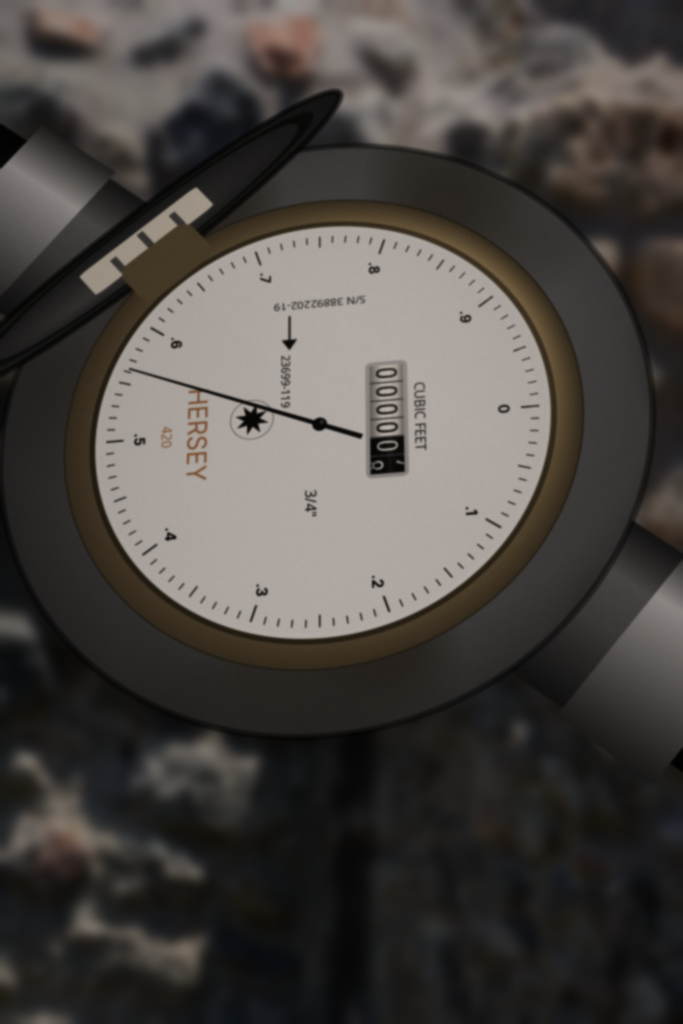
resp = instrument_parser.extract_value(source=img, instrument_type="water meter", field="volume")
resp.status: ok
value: 7.56 ft³
